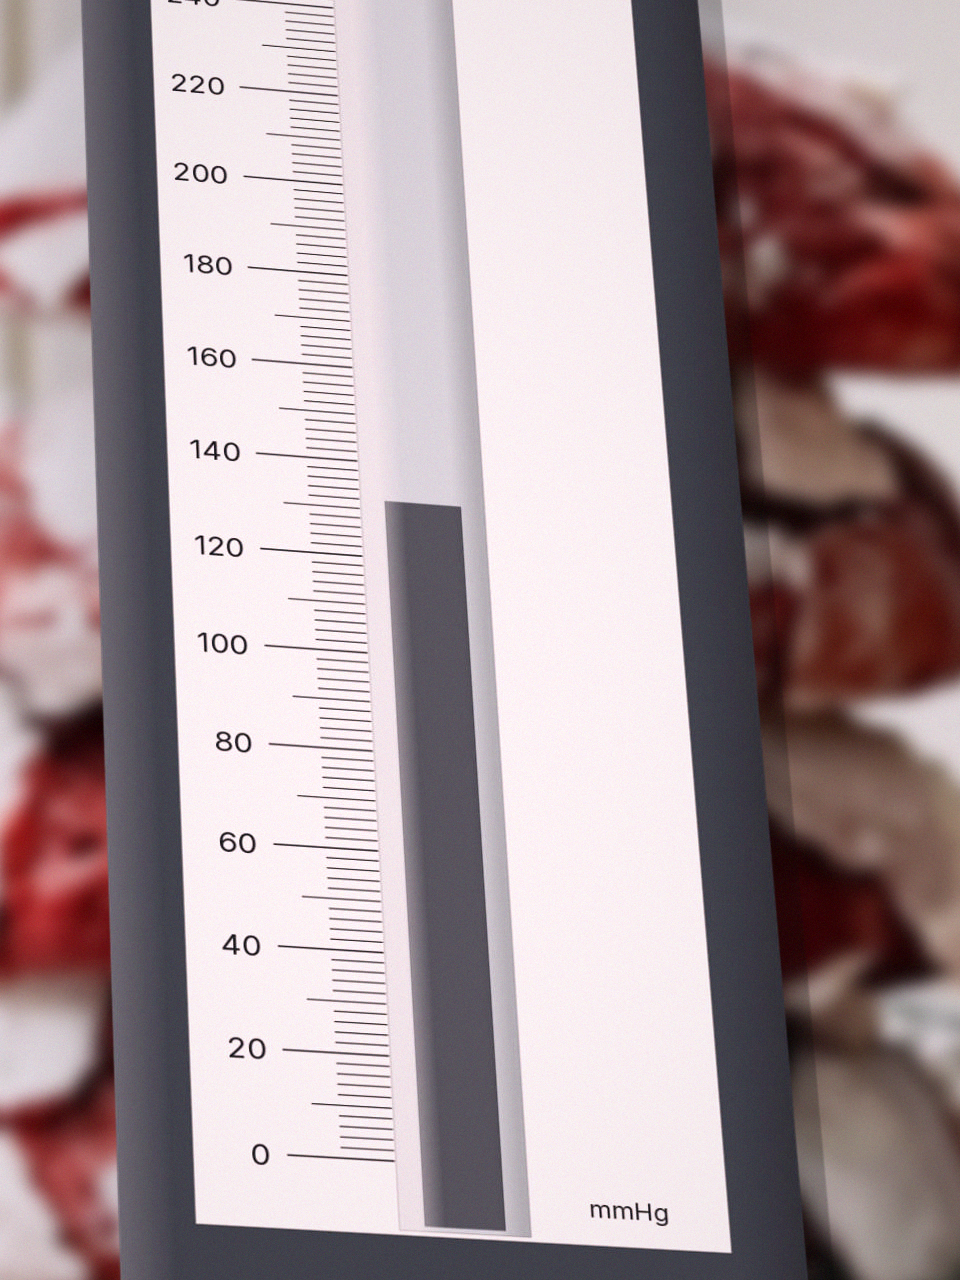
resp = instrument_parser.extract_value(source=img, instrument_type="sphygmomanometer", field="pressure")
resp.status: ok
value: 132 mmHg
